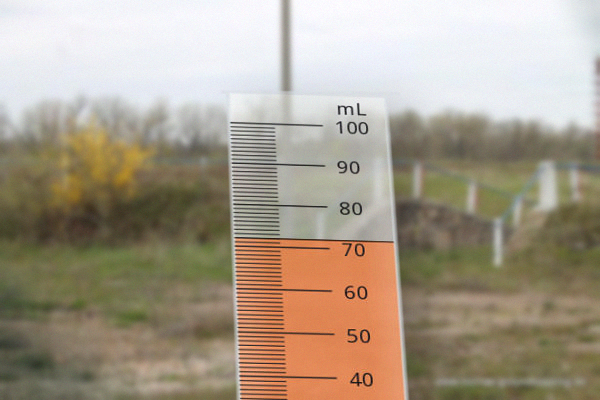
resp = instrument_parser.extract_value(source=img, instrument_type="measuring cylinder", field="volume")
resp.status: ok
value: 72 mL
